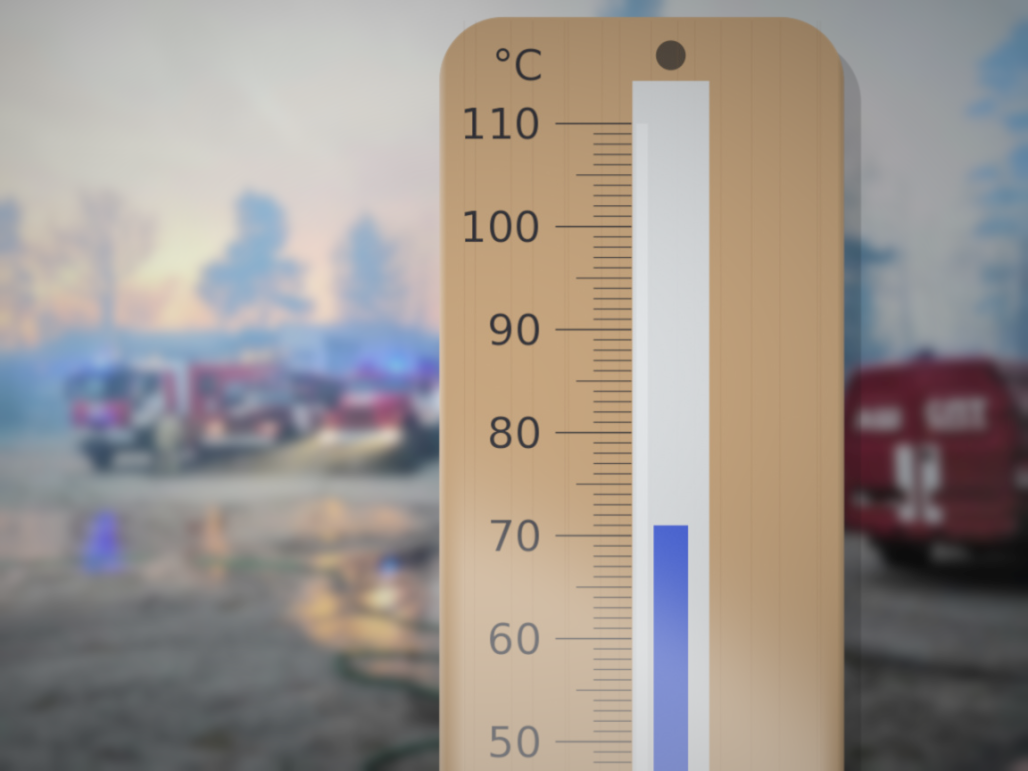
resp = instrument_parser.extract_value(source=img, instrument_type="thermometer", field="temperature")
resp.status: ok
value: 71 °C
